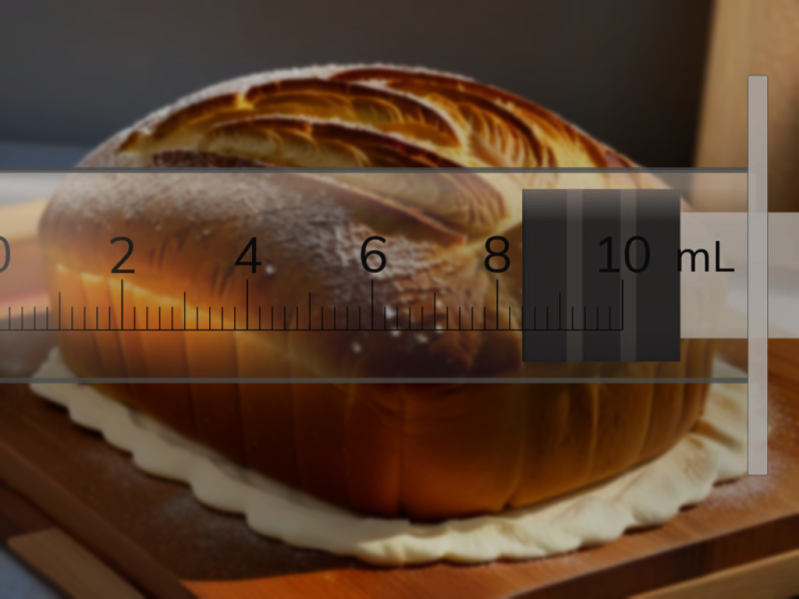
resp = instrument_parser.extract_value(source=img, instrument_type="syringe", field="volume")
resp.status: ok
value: 8.4 mL
